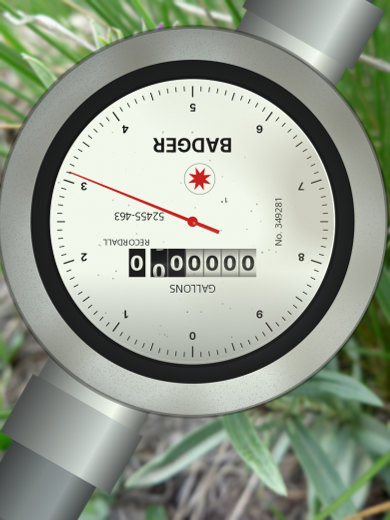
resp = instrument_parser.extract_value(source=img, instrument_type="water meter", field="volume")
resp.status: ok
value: 3.1 gal
